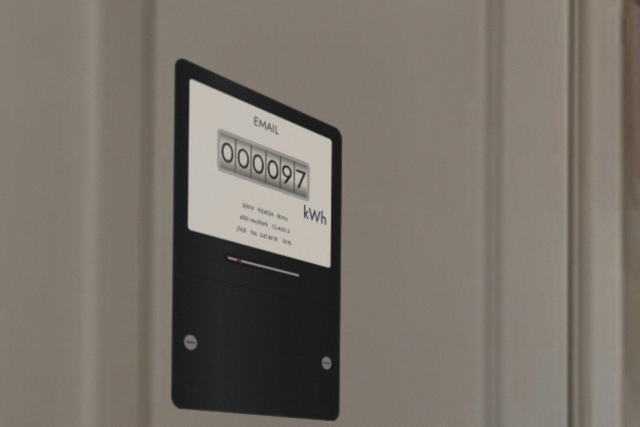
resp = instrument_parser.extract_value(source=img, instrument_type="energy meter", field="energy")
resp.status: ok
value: 97 kWh
